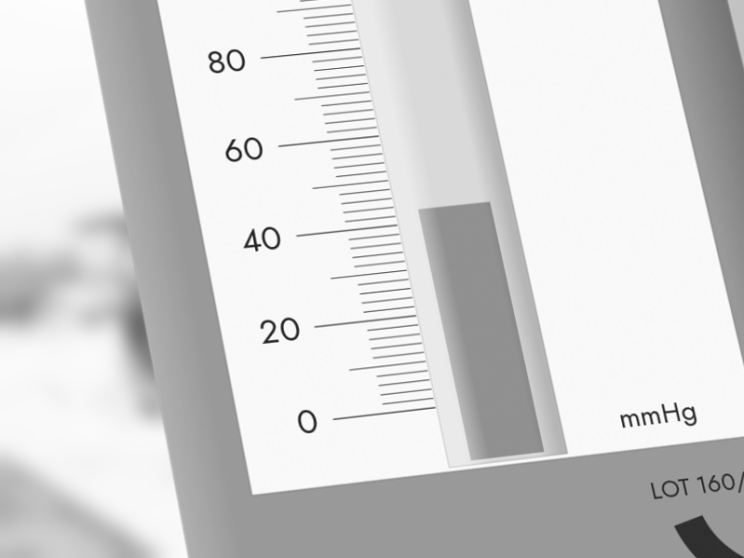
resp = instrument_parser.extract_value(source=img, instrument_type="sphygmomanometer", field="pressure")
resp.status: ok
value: 43 mmHg
